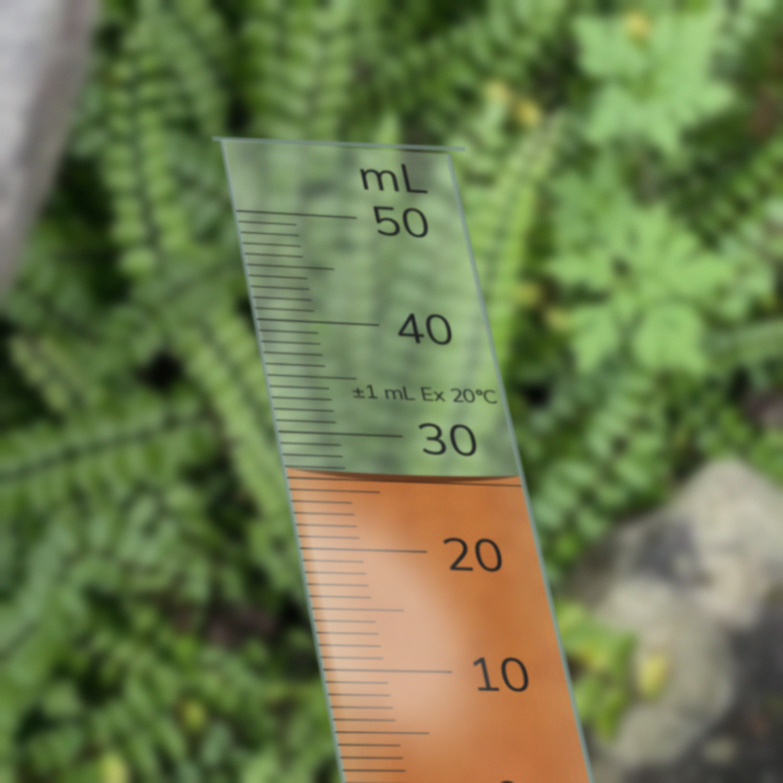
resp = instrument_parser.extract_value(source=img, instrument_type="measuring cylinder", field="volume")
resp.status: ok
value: 26 mL
